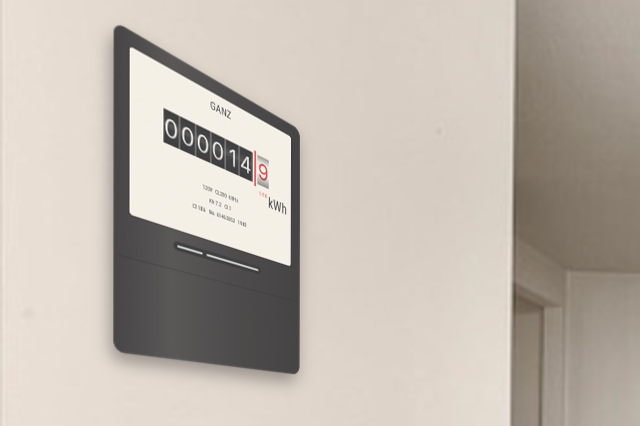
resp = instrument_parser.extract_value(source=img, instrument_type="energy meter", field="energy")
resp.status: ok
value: 14.9 kWh
